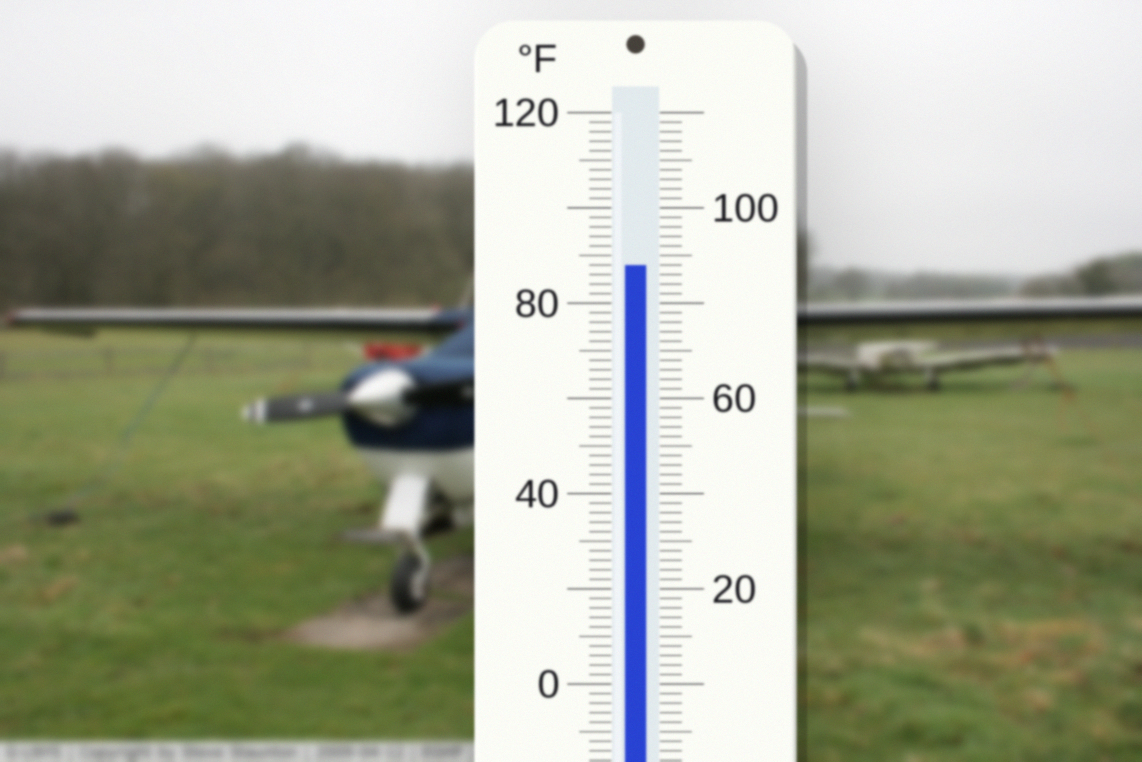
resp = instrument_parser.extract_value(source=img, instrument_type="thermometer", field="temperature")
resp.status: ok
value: 88 °F
